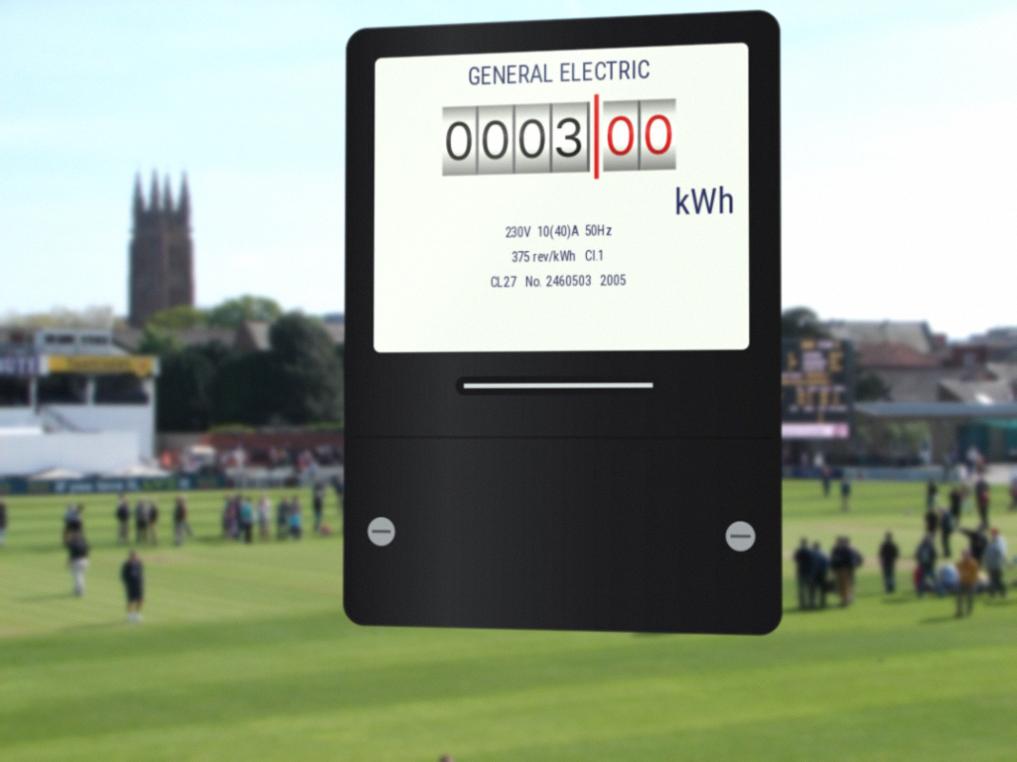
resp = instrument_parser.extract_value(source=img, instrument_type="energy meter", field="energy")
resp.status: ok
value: 3.00 kWh
